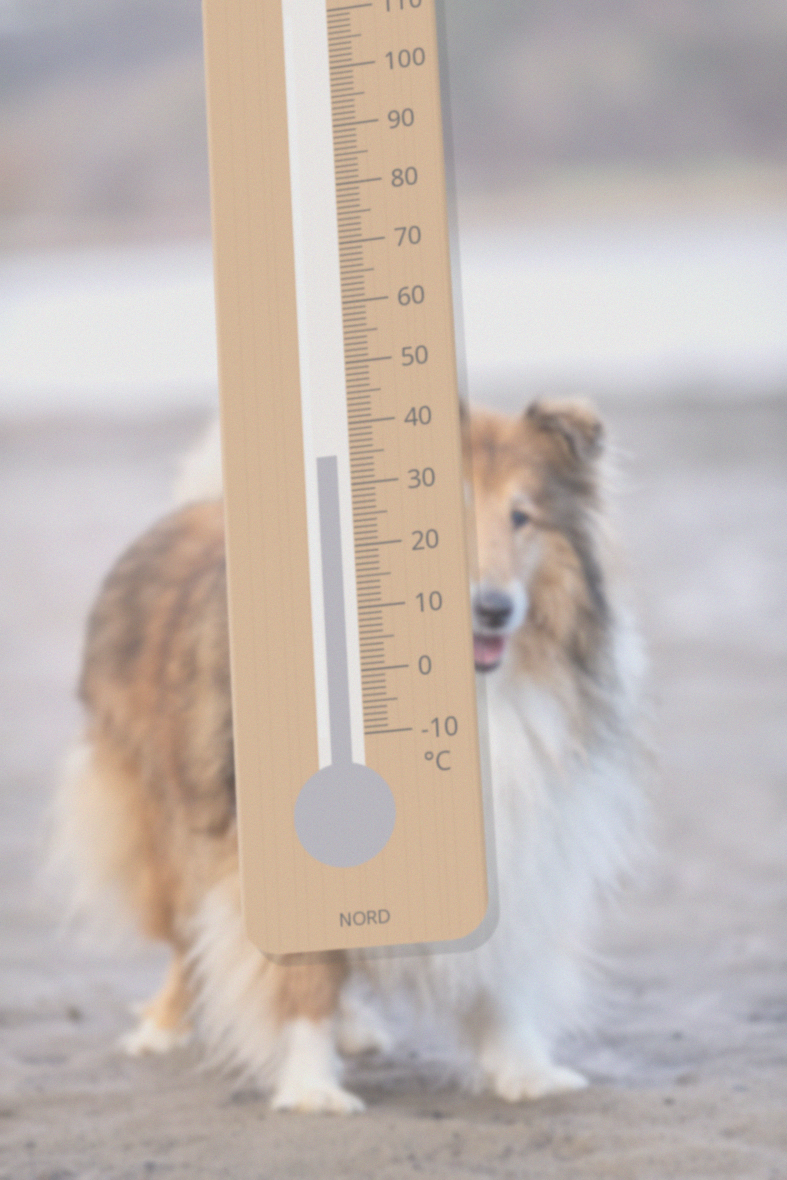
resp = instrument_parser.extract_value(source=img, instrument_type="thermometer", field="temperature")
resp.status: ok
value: 35 °C
